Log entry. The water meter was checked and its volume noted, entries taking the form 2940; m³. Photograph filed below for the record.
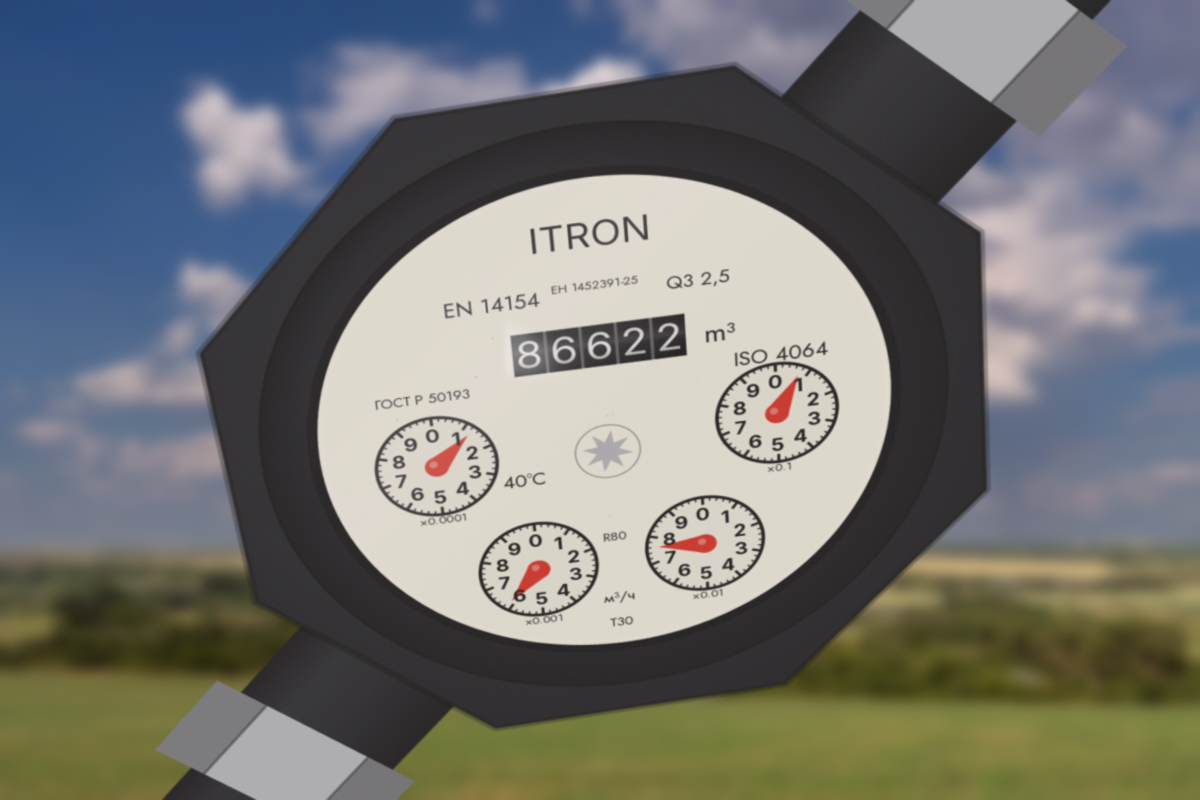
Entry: 86622.0761; m³
